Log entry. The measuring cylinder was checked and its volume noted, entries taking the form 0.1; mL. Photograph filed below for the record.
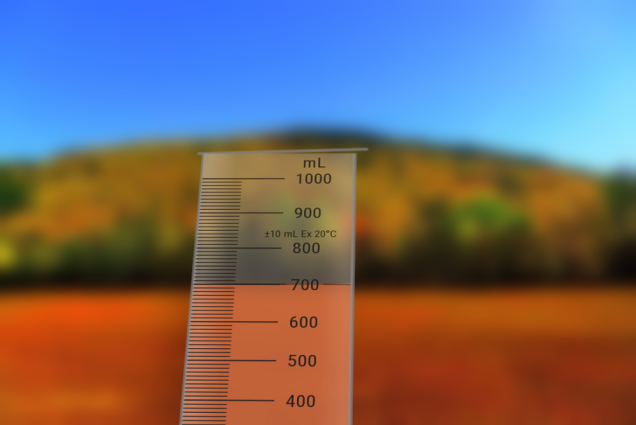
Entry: 700; mL
